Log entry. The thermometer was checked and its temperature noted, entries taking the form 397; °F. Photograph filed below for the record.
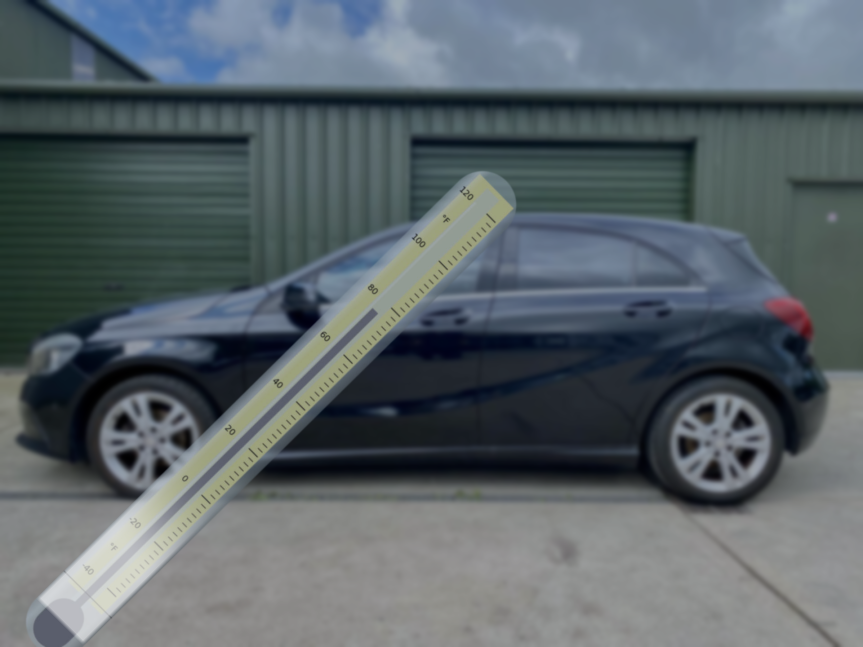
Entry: 76; °F
